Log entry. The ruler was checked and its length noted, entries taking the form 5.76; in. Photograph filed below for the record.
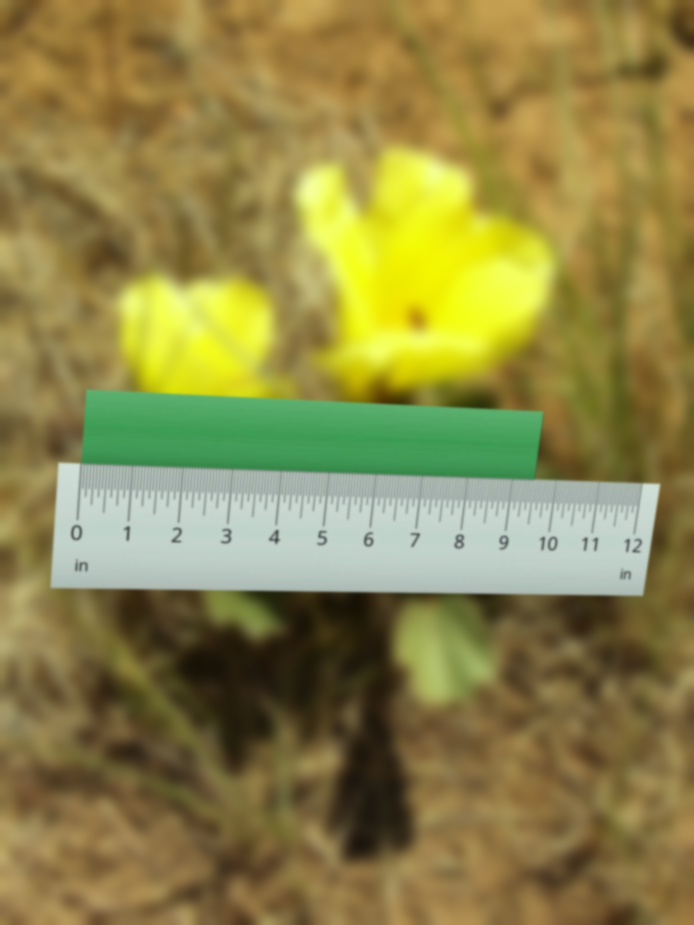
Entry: 9.5; in
